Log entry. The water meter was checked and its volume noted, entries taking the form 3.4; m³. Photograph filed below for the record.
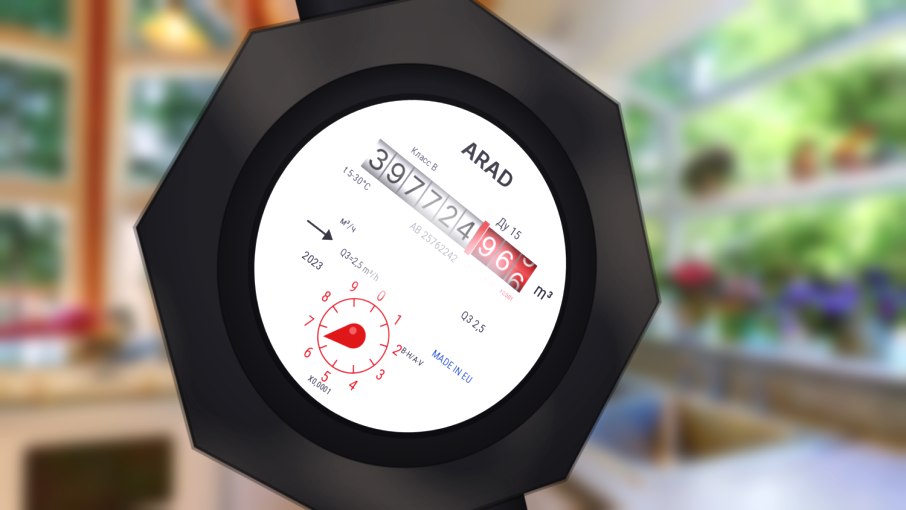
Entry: 397724.9656; m³
